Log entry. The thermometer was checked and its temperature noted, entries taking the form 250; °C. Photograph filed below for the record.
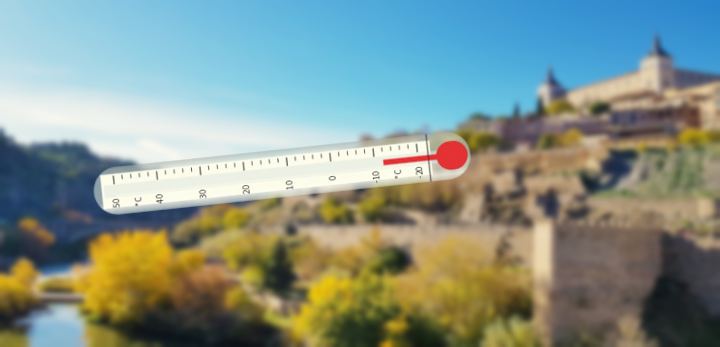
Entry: -12; °C
